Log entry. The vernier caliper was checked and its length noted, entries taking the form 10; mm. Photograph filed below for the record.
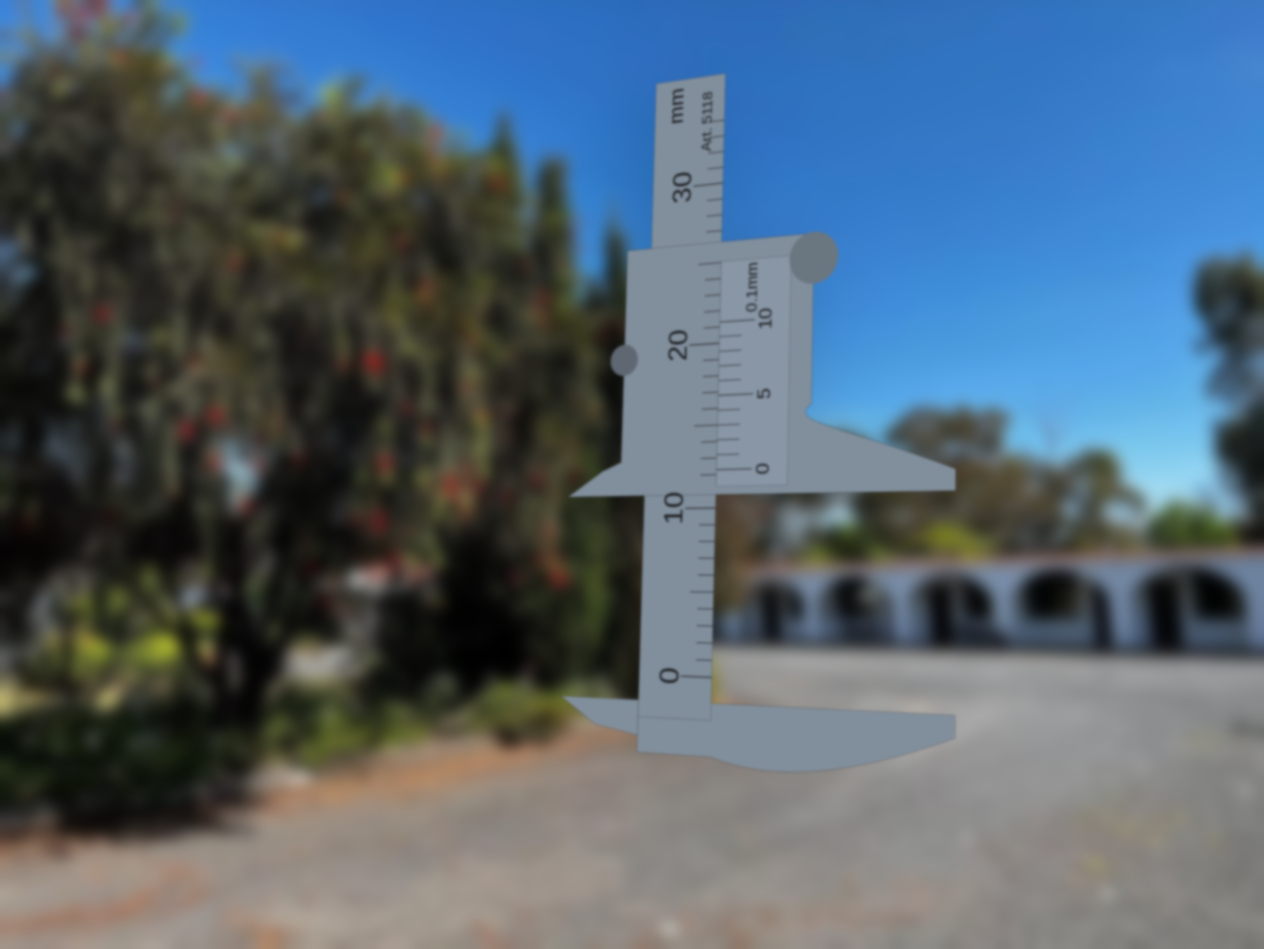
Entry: 12.3; mm
